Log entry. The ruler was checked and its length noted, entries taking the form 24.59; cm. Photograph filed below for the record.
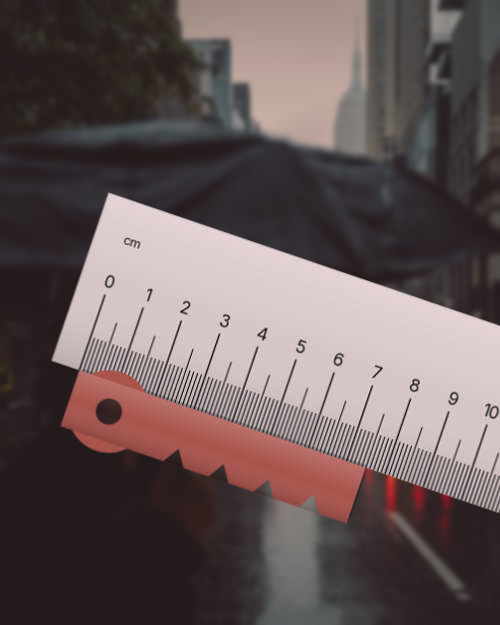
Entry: 7.5; cm
